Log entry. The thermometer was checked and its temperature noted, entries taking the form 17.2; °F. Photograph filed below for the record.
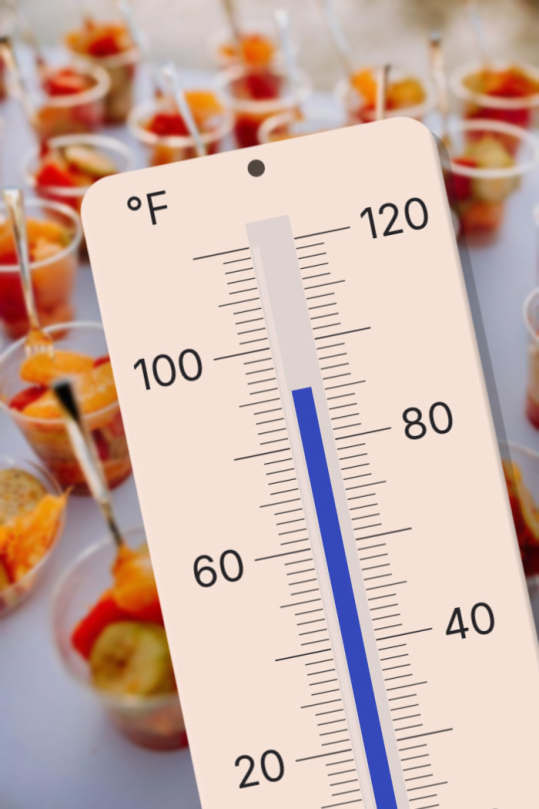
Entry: 91; °F
